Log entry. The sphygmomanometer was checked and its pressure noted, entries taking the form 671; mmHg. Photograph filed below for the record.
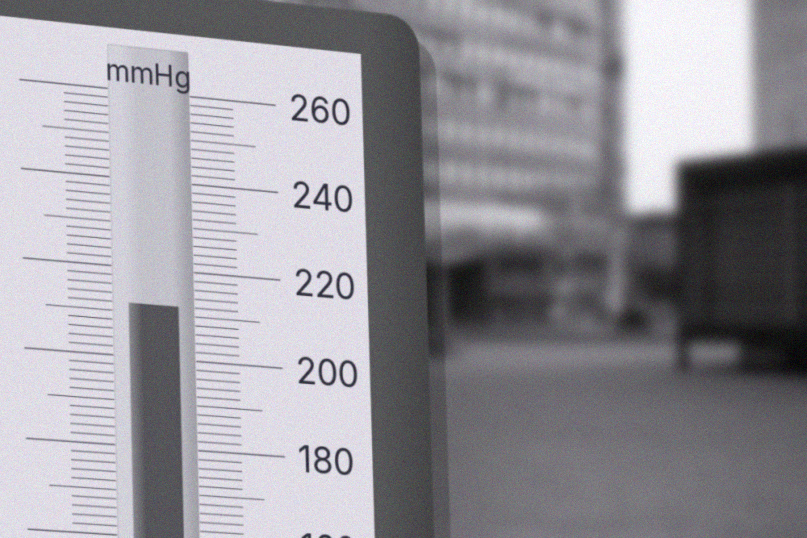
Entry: 212; mmHg
